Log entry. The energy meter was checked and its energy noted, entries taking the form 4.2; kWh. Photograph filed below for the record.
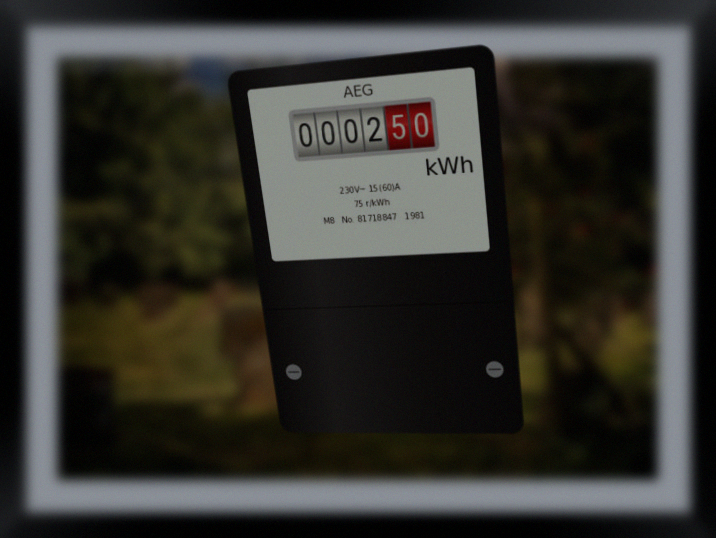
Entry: 2.50; kWh
